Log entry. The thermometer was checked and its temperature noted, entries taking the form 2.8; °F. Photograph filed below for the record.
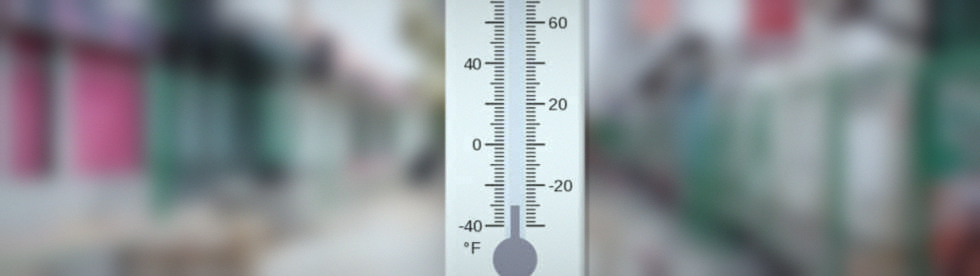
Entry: -30; °F
